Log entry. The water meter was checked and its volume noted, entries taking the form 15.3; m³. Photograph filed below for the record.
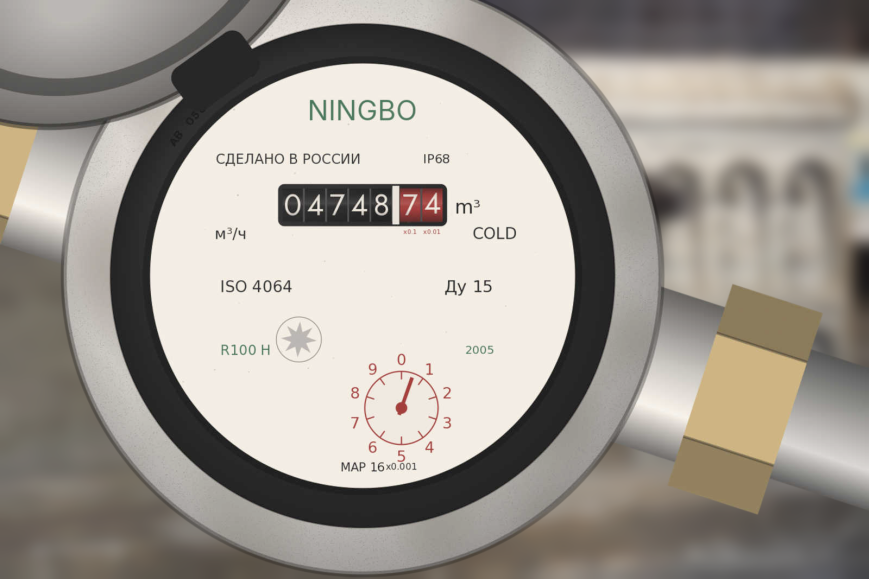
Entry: 4748.740; m³
